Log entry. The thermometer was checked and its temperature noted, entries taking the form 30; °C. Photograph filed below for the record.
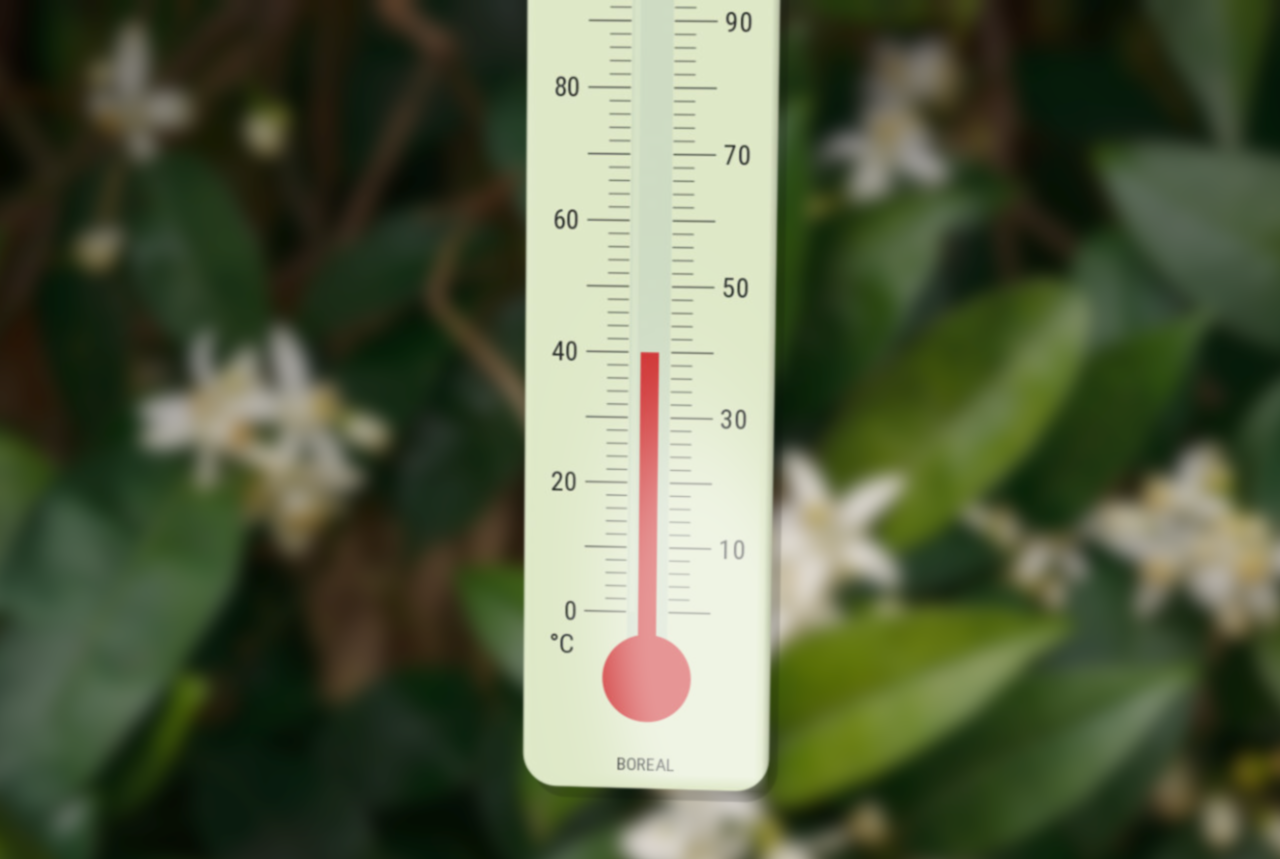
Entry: 40; °C
